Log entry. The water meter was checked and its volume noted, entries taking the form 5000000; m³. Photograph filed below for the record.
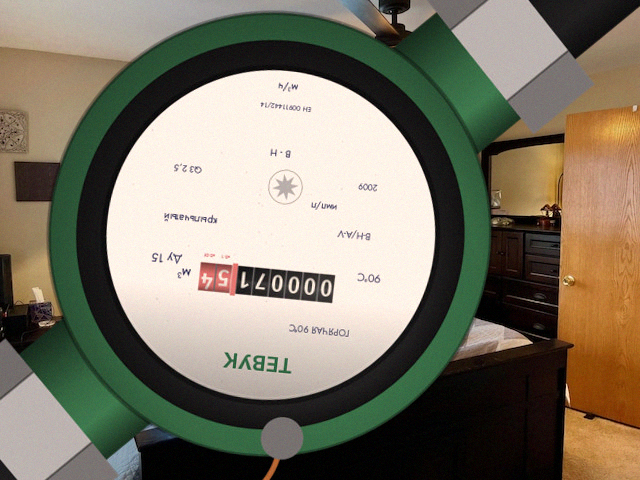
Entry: 71.54; m³
